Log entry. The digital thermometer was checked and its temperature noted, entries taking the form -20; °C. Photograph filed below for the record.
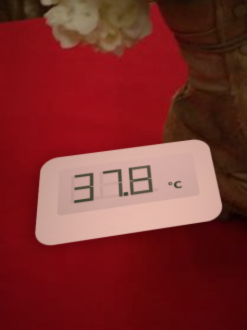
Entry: 37.8; °C
